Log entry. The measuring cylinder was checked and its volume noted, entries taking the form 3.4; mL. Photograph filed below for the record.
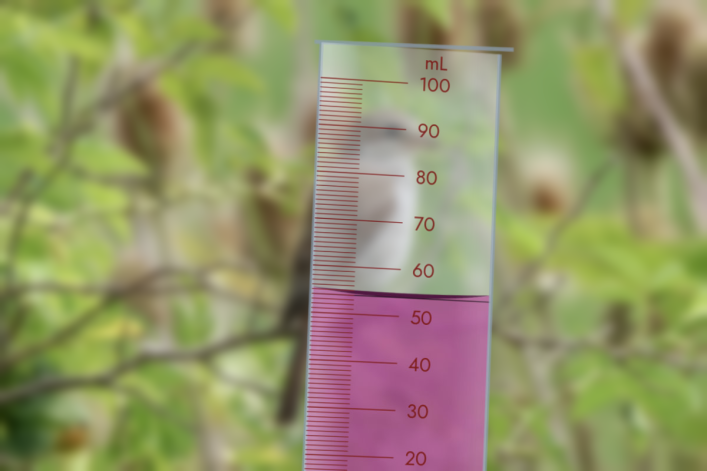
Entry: 54; mL
